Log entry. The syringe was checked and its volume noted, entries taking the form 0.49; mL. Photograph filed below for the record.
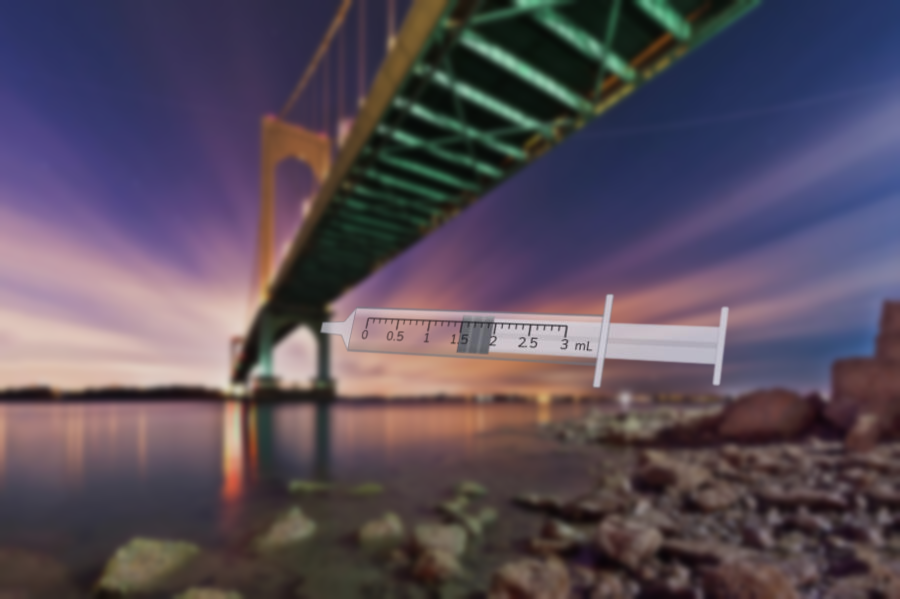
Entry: 1.5; mL
